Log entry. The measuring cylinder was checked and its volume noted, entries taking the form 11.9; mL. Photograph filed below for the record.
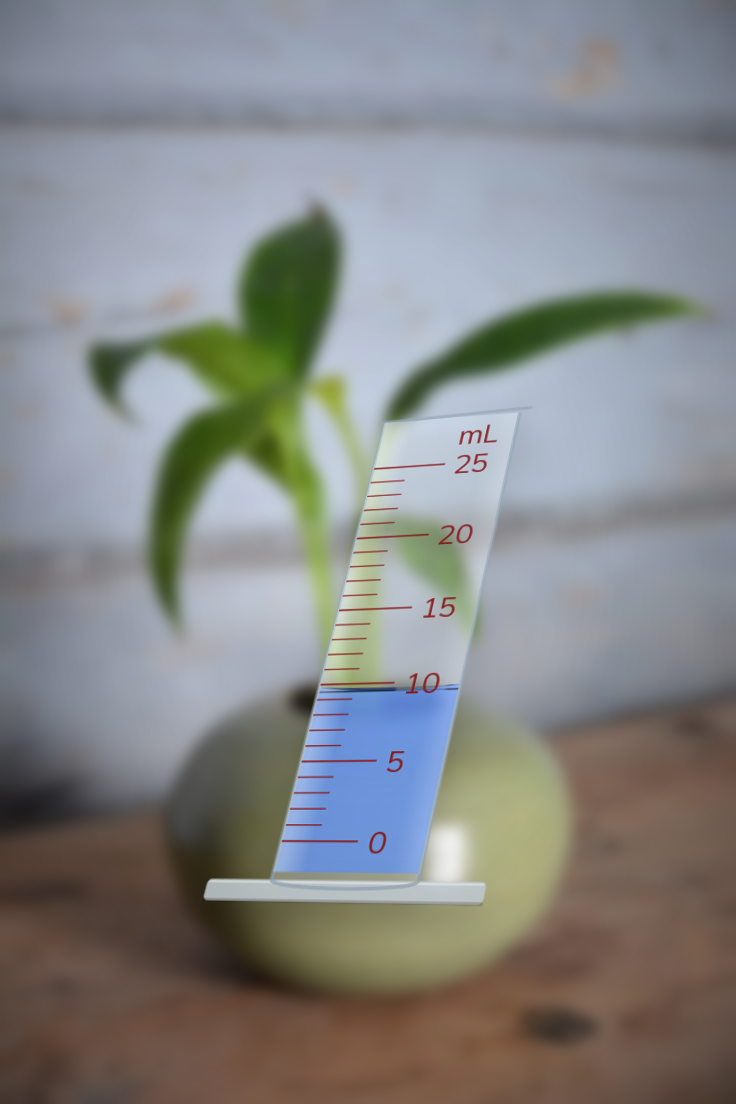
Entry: 9.5; mL
